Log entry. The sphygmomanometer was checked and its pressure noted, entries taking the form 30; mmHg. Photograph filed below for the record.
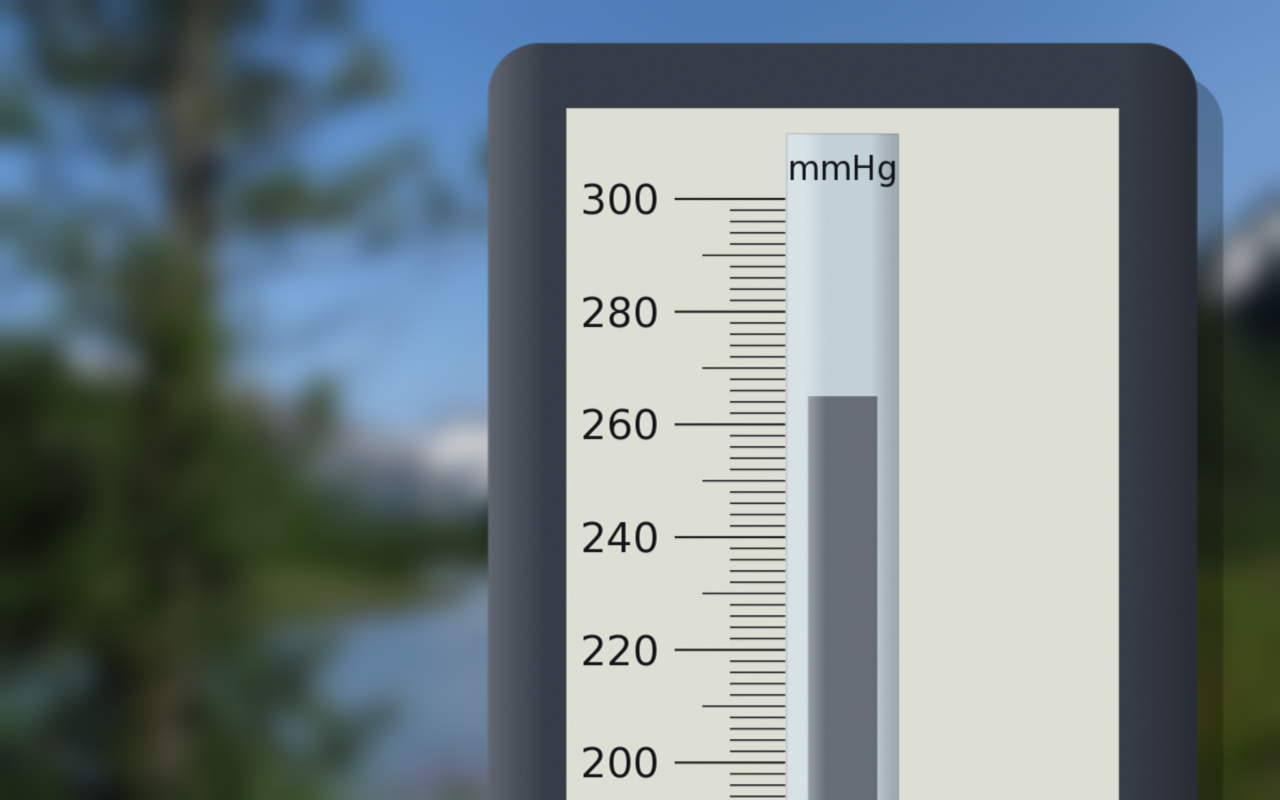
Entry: 265; mmHg
